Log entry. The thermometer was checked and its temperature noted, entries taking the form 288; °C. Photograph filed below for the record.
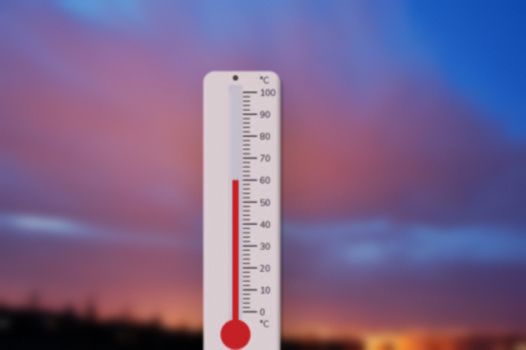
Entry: 60; °C
